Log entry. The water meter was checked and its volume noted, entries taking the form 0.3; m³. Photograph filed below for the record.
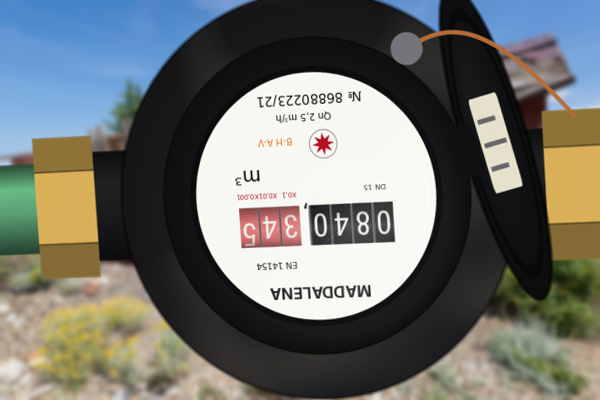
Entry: 840.345; m³
